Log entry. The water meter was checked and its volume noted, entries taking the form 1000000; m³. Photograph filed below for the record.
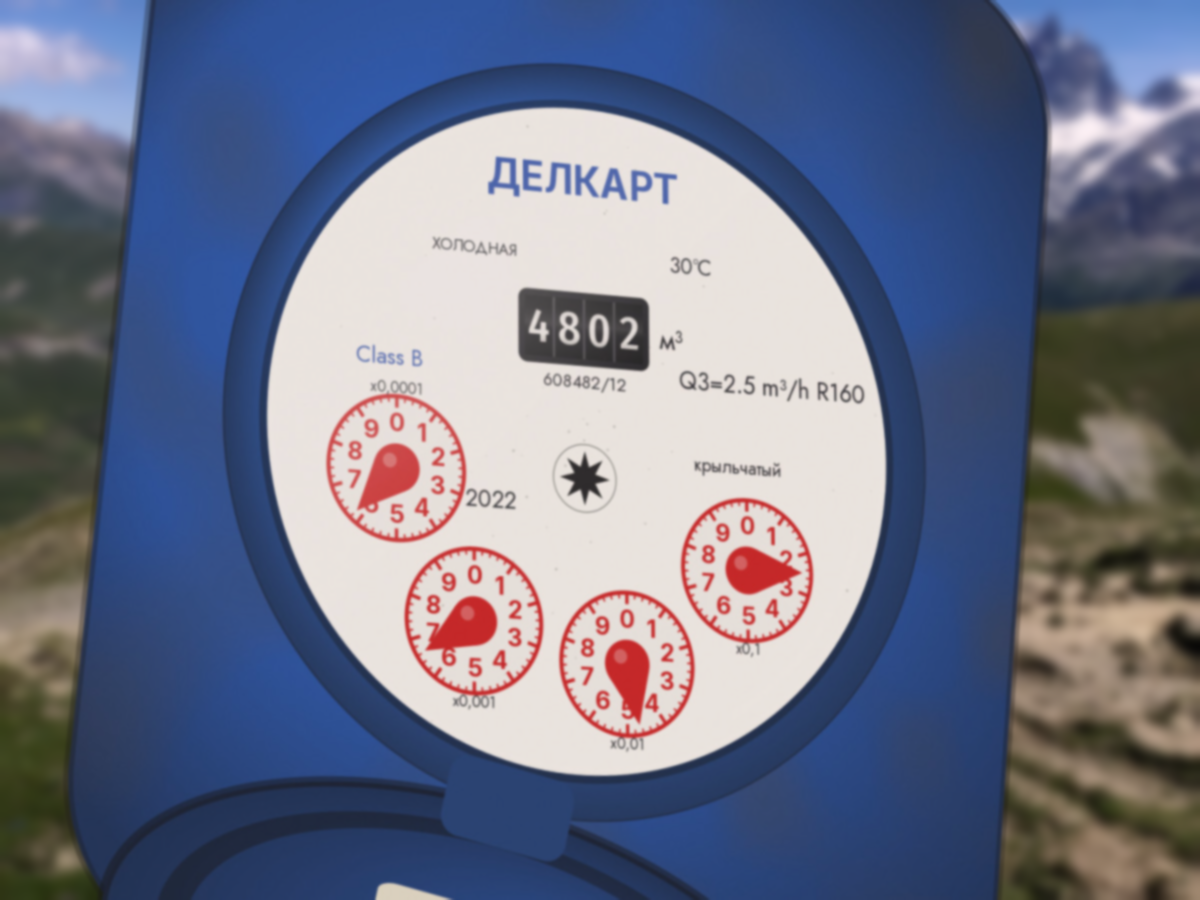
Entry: 4802.2466; m³
